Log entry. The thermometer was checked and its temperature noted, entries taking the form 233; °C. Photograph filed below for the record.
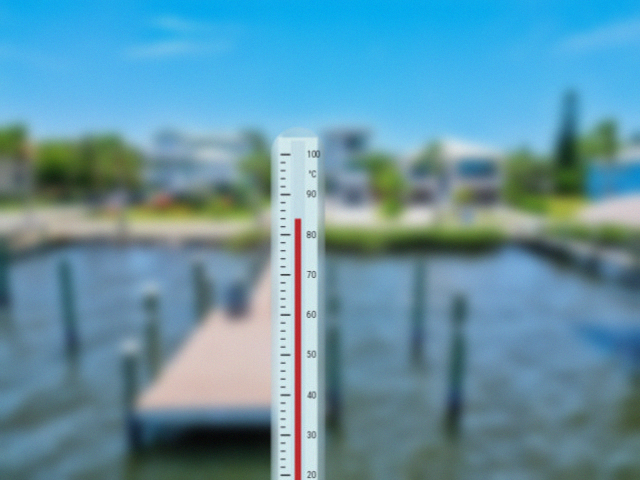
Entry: 84; °C
